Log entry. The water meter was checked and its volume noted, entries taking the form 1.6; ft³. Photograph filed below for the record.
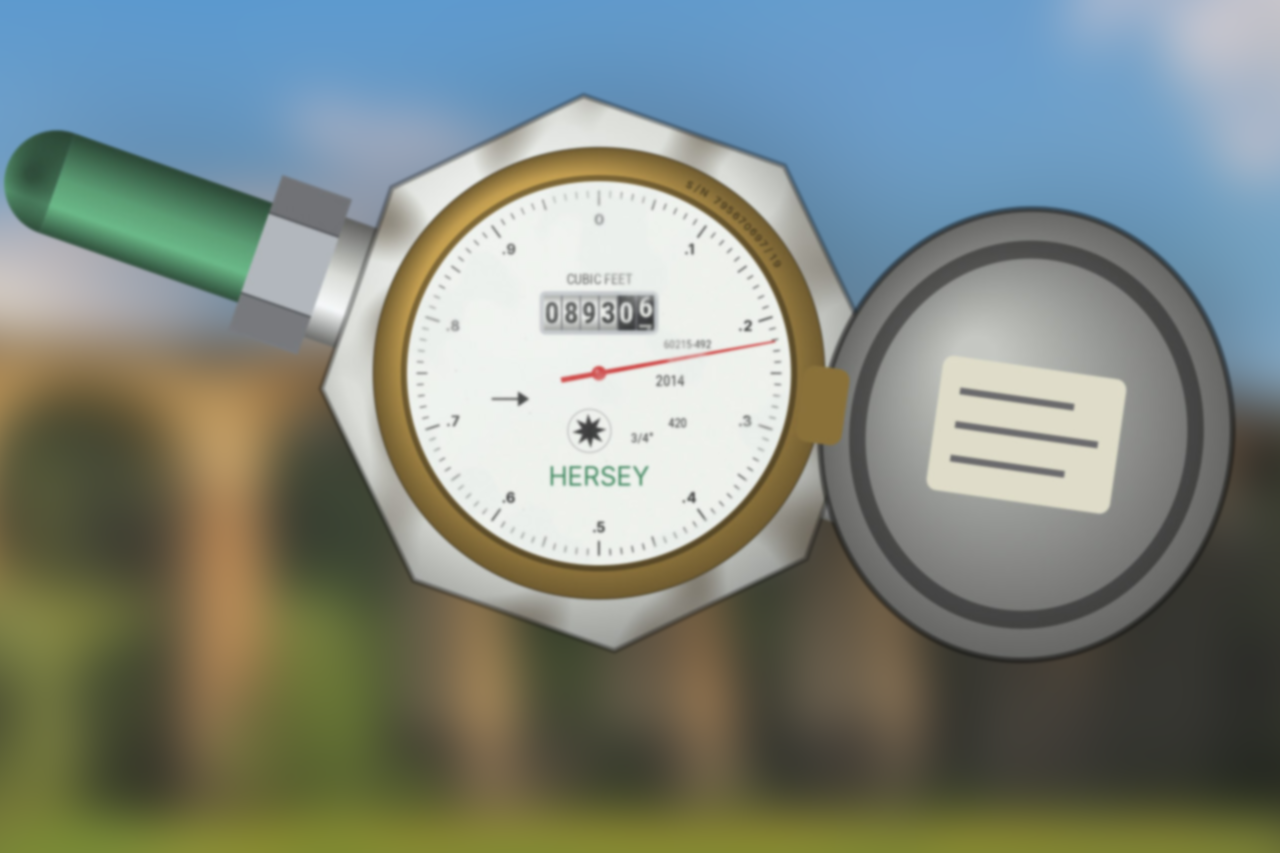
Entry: 89306.22; ft³
